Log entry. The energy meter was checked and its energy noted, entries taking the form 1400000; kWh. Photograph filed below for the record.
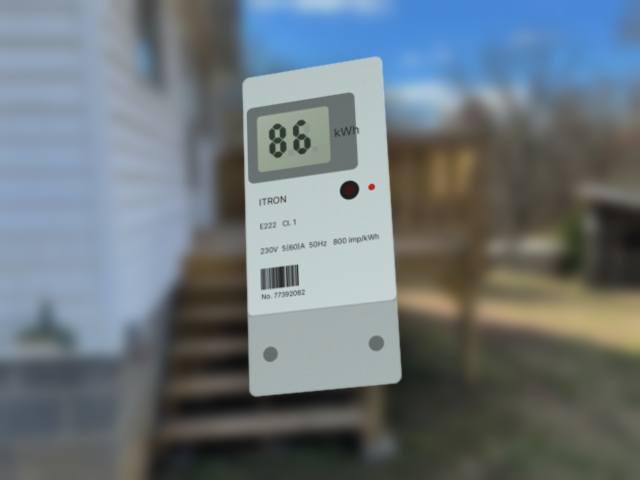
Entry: 86; kWh
